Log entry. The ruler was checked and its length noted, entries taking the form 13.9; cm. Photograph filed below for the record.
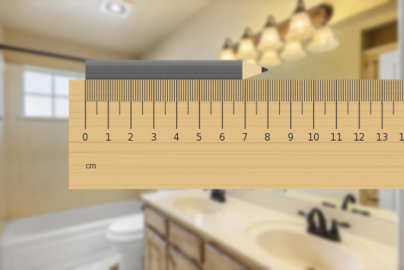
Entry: 8; cm
